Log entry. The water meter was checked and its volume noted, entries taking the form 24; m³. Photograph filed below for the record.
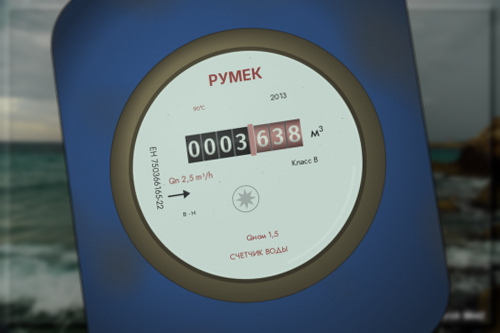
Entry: 3.638; m³
